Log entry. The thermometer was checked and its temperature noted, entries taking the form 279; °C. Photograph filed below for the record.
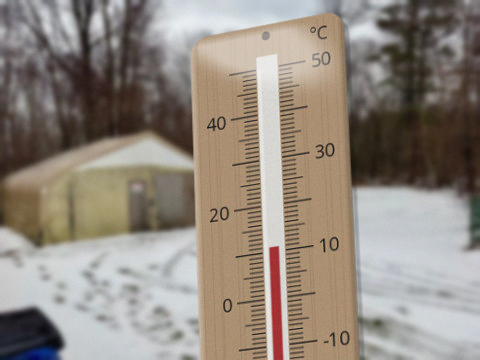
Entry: 11; °C
